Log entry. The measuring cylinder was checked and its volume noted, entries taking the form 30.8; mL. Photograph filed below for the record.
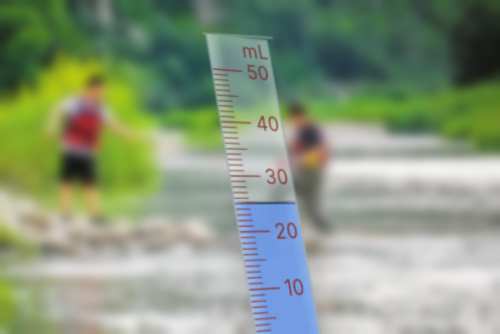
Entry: 25; mL
